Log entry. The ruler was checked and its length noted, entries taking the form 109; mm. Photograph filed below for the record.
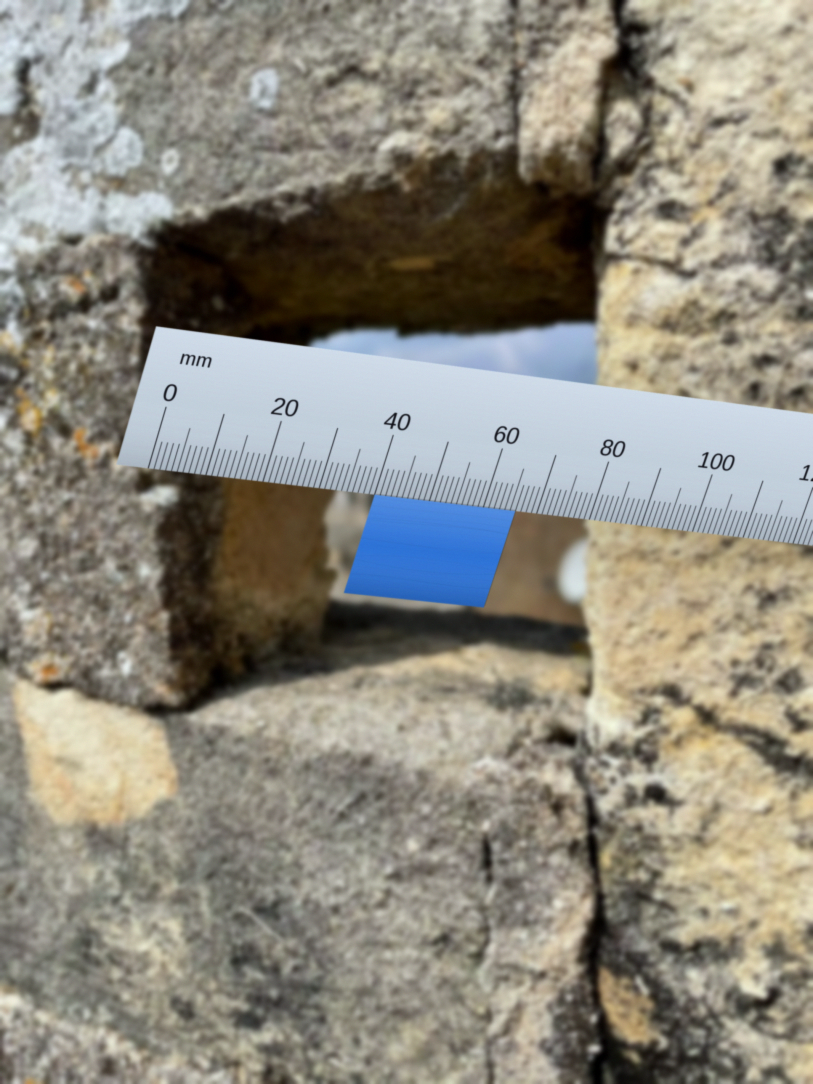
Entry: 26; mm
